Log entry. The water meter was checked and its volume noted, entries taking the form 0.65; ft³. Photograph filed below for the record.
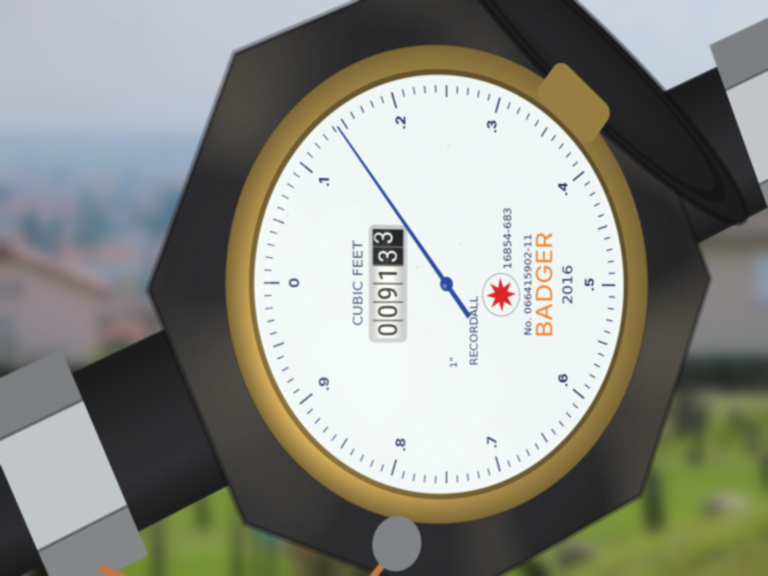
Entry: 9133.14; ft³
